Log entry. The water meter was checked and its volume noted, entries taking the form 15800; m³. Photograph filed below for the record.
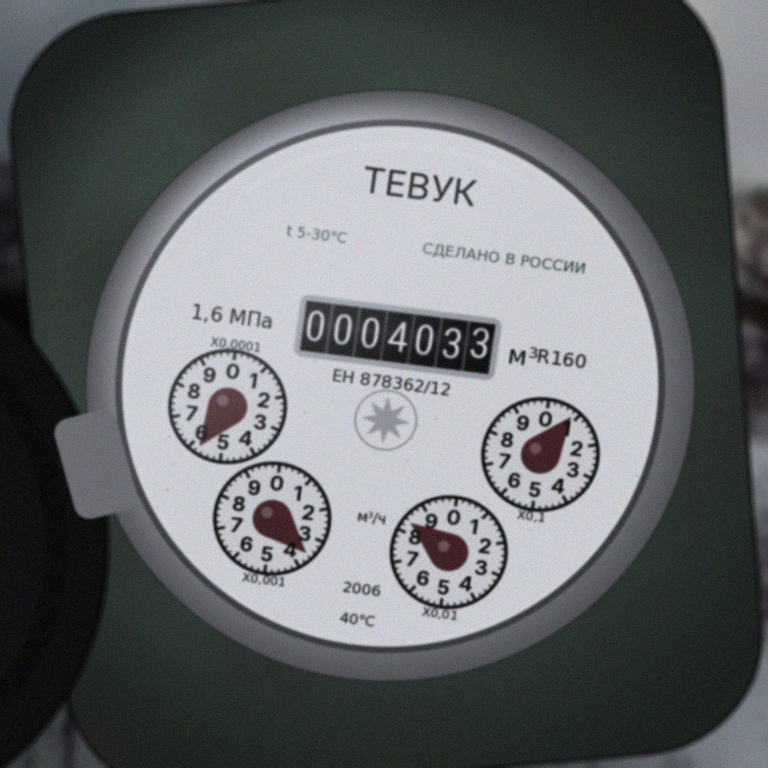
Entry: 4033.0835; m³
